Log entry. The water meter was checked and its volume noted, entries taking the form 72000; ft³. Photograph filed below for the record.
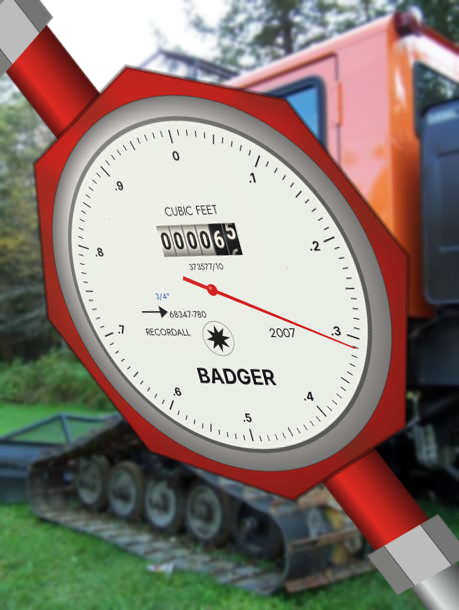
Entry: 65.31; ft³
